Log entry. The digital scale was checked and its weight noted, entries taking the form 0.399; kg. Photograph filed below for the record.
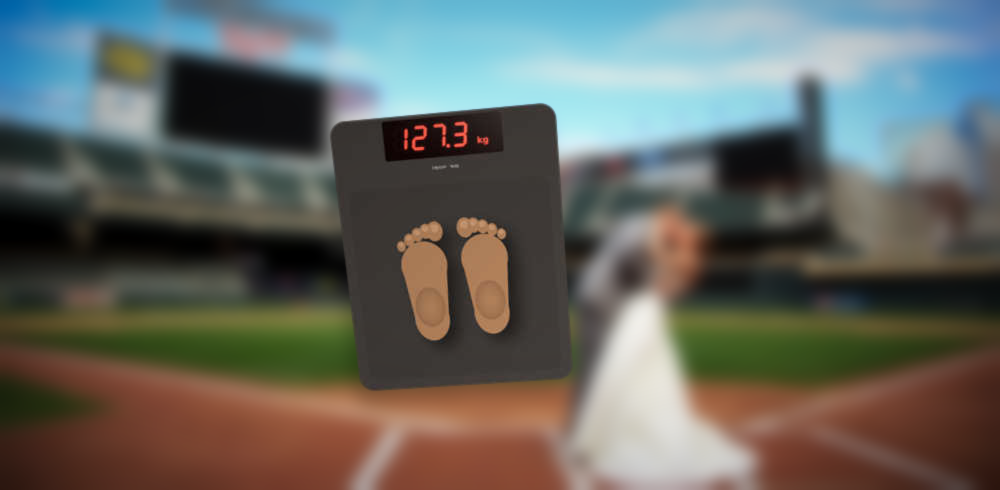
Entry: 127.3; kg
